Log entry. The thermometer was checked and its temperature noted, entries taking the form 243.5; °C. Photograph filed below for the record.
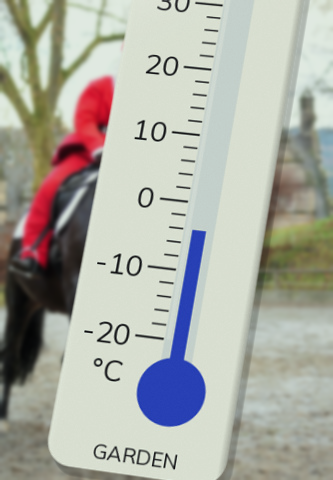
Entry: -4; °C
